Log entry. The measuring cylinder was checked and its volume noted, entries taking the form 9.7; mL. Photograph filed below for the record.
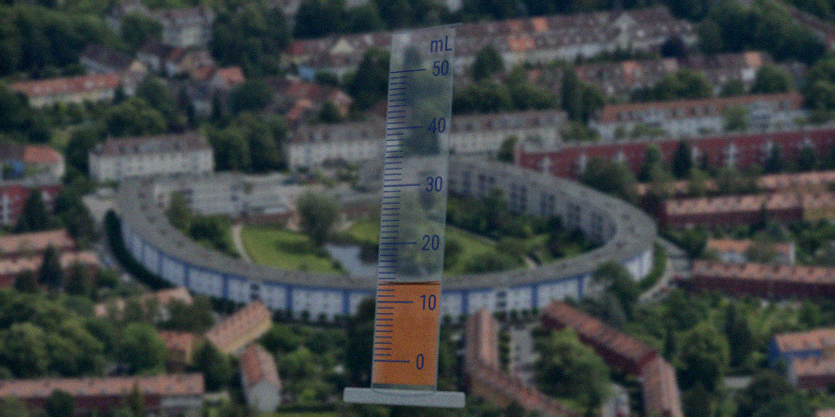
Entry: 13; mL
